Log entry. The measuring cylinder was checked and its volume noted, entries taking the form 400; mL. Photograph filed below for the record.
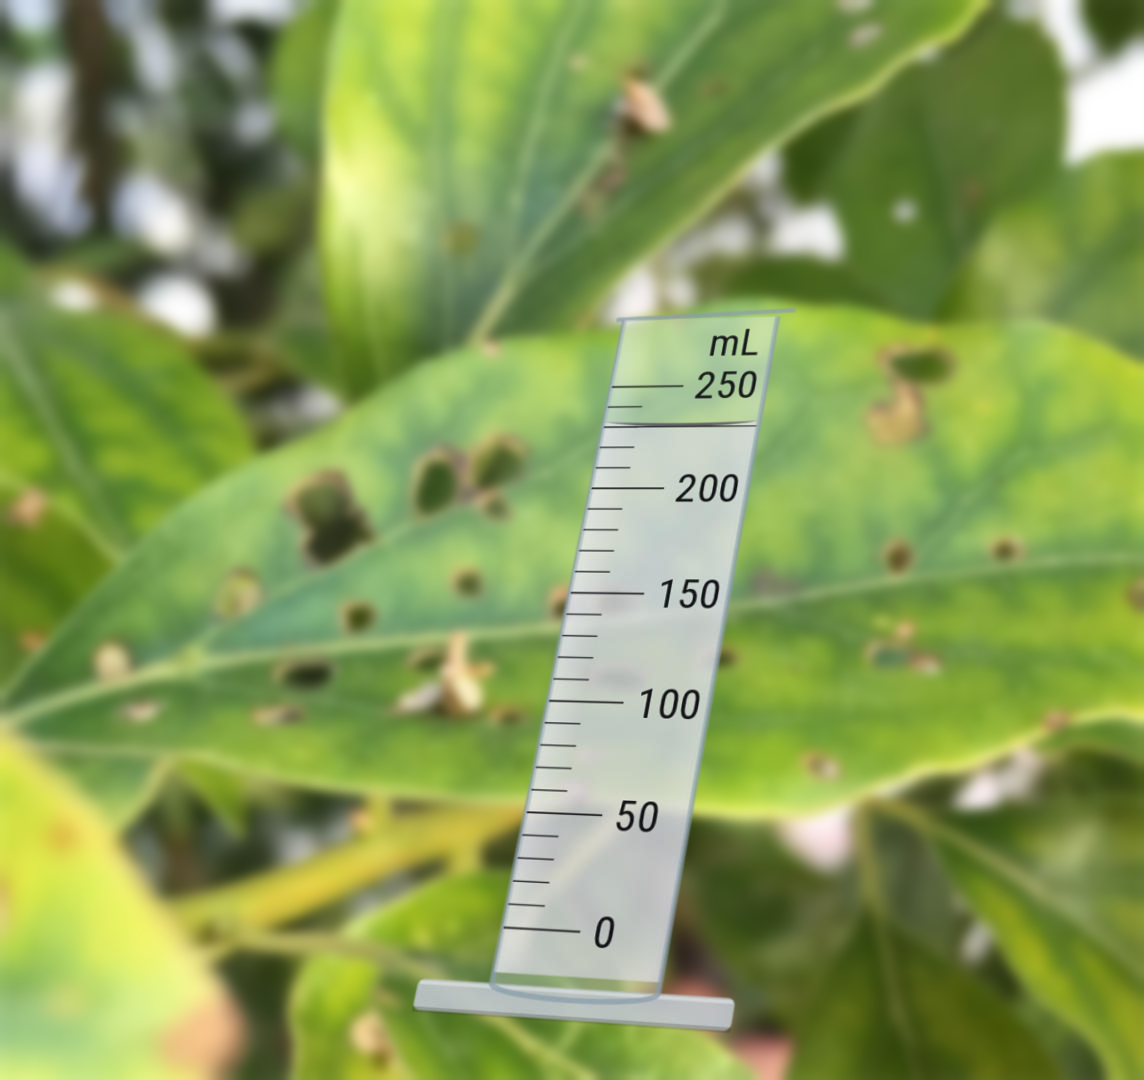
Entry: 230; mL
